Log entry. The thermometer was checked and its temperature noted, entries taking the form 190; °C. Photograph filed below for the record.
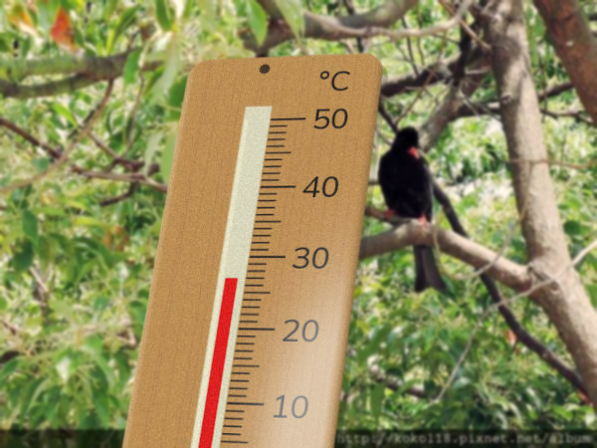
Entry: 27; °C
